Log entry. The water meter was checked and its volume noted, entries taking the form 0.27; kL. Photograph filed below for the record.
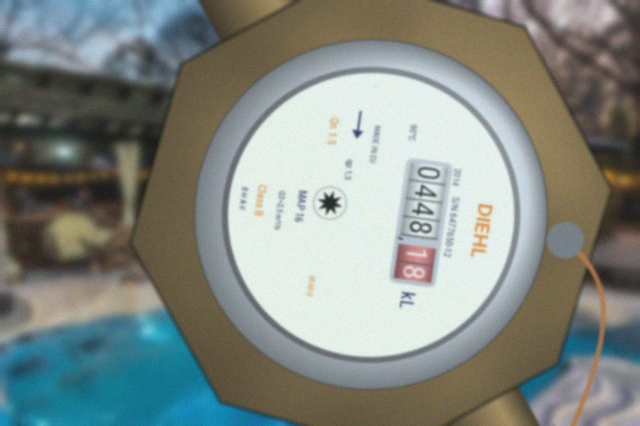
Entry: 448.18; kL
